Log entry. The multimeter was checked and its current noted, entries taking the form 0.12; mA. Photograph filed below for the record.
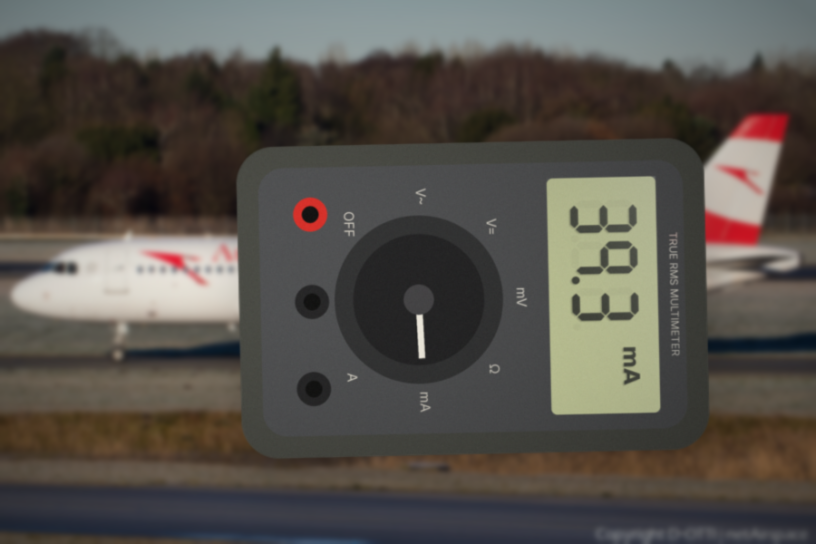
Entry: 39.3; mA
